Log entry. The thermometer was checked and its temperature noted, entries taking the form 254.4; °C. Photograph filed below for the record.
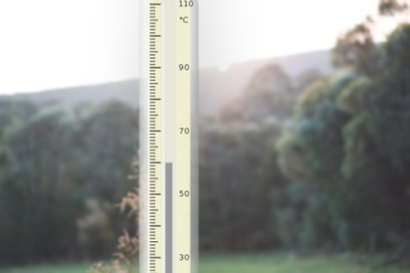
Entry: 60; °C
